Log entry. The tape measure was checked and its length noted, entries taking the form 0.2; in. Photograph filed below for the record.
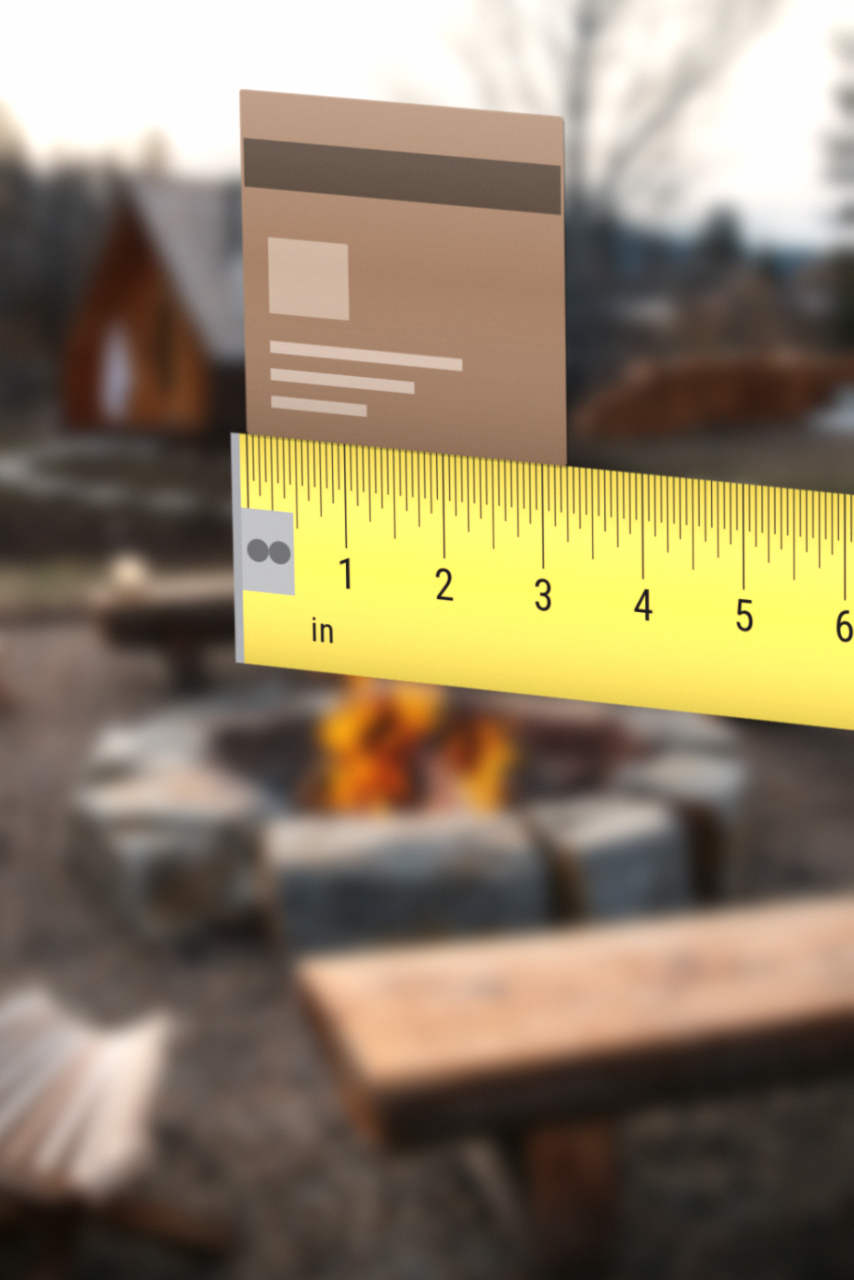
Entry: 3.25; in
